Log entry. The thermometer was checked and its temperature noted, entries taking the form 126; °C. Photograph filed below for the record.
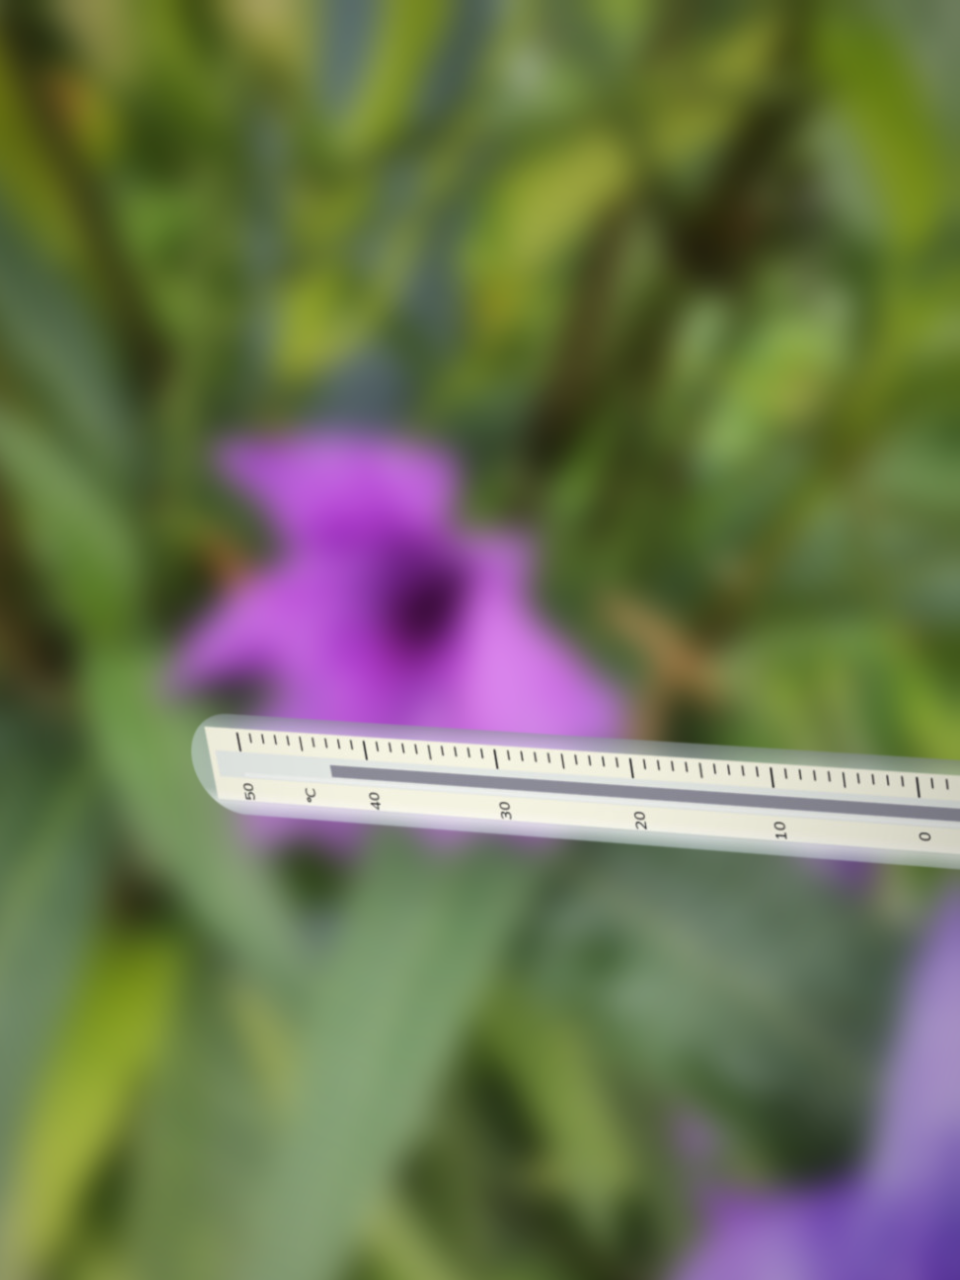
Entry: 43; °C
